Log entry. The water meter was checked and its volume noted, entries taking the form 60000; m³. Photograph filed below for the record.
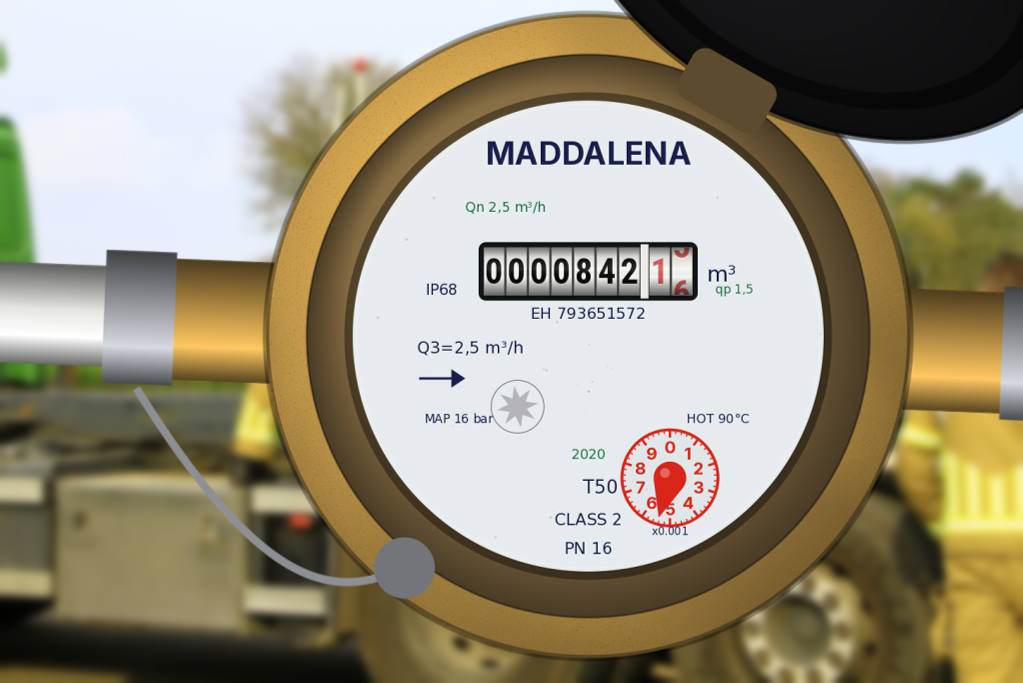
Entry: 842.155; m³
